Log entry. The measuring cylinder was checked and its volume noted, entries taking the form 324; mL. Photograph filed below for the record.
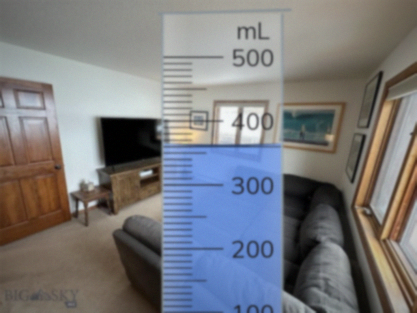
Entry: 360; mL
